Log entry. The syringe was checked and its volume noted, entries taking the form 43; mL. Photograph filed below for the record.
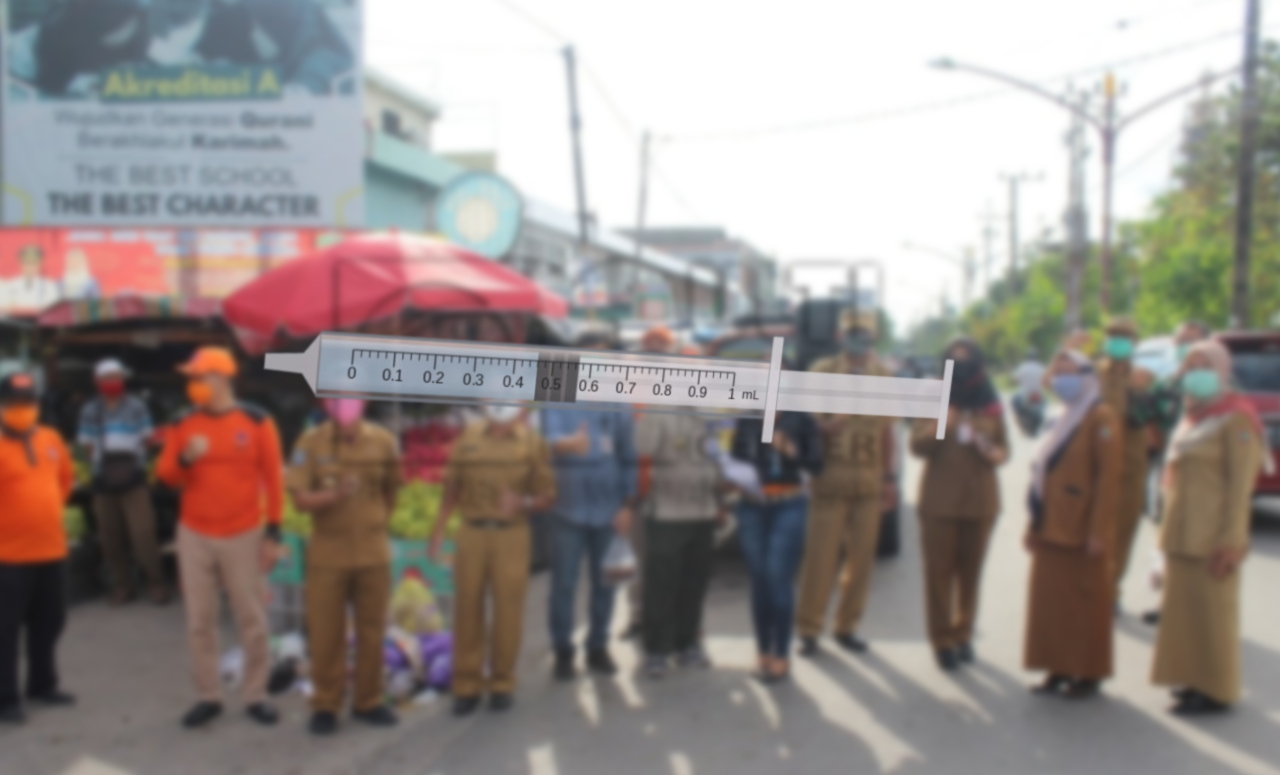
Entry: 0.46; mL
